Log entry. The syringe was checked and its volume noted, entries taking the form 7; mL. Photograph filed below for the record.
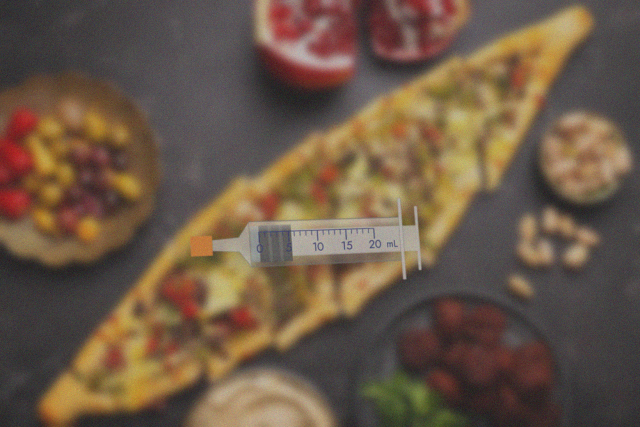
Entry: 0; mL
